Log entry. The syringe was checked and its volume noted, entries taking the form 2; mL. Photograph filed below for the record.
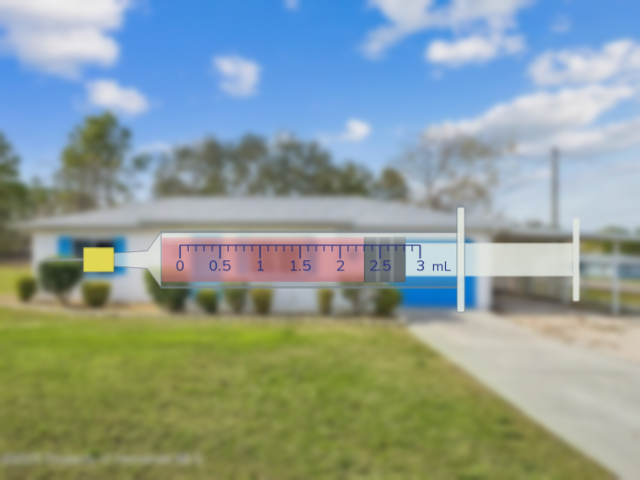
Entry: 2.3; mL
